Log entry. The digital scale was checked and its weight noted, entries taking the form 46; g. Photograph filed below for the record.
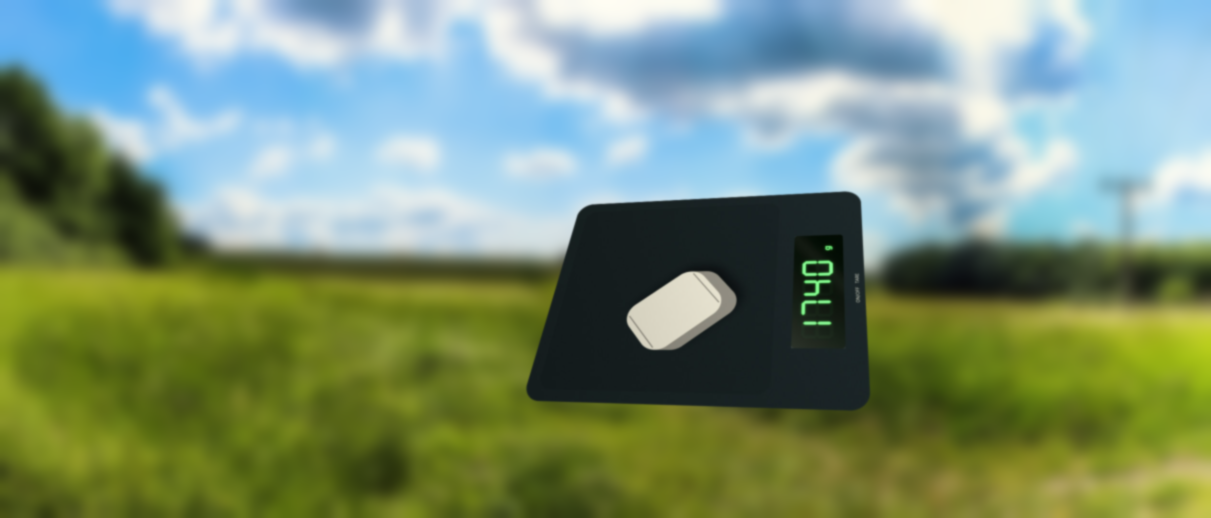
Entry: 1740; g
